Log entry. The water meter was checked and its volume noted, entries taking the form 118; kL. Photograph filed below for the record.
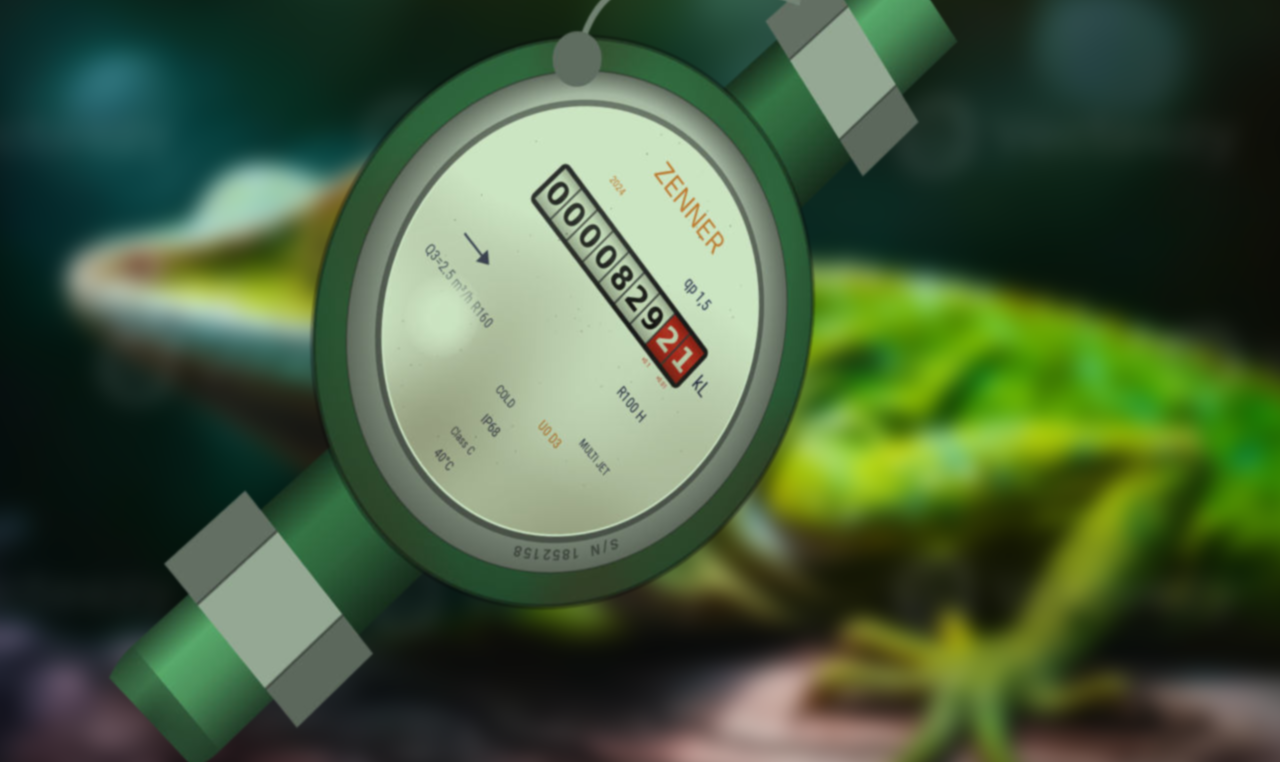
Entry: 829.21; kL
